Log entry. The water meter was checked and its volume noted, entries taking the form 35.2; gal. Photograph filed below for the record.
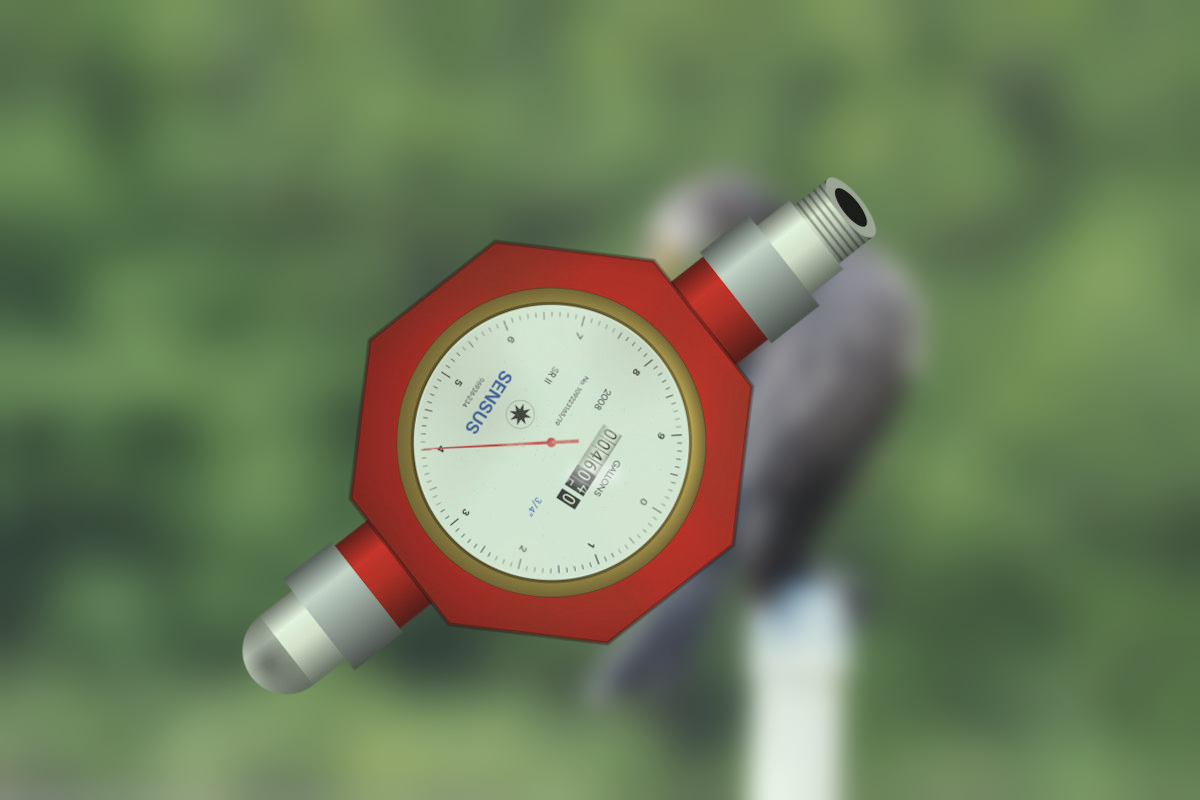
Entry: 46044.0; gal
